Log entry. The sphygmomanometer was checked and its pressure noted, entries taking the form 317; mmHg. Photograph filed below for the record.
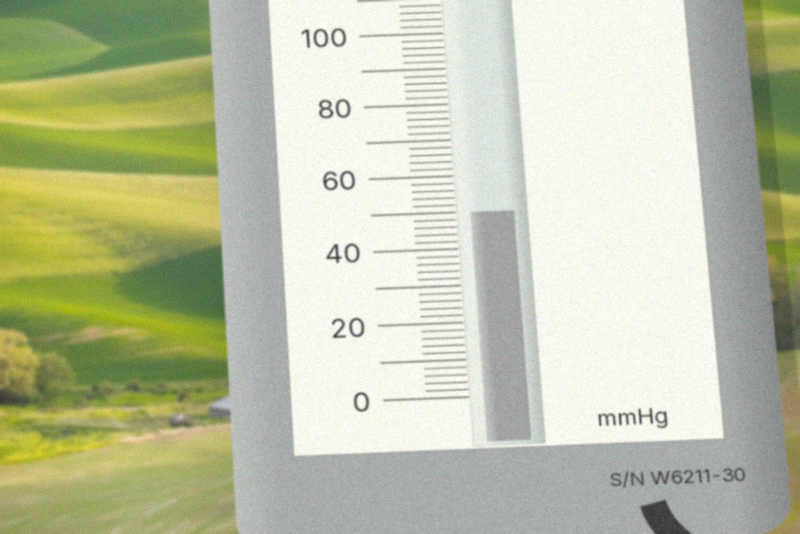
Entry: 50; mmHg
